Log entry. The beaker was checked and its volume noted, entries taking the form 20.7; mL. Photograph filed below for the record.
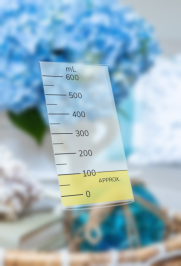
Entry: 100; mL
